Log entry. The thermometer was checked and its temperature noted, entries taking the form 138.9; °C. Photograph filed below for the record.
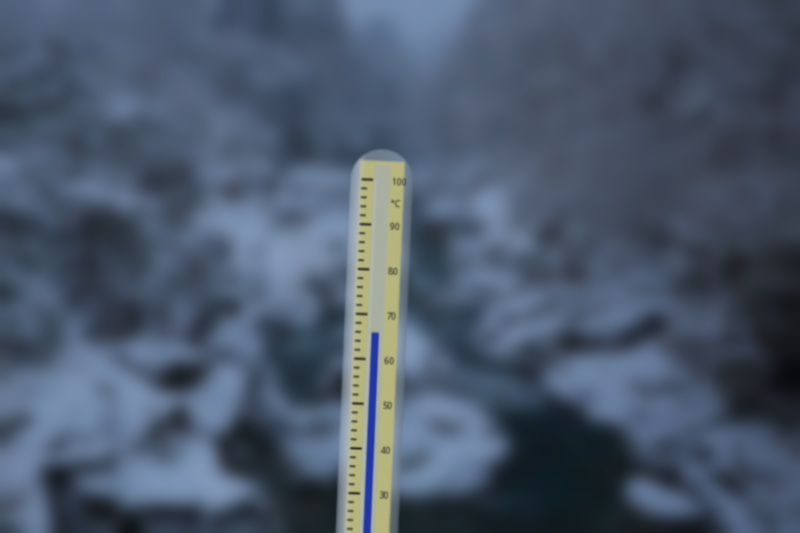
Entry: 66; °C
